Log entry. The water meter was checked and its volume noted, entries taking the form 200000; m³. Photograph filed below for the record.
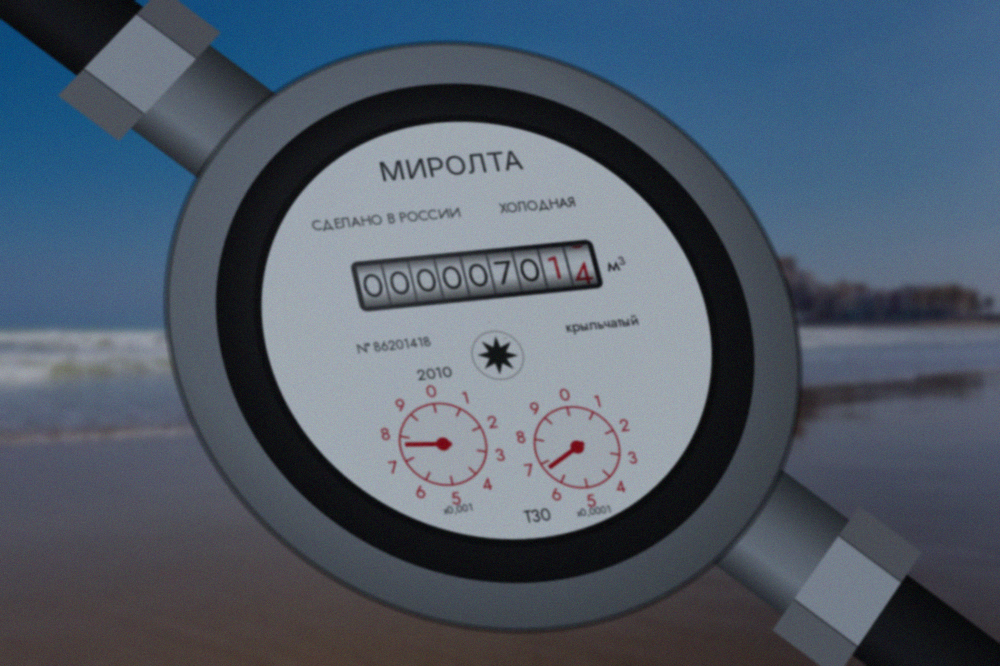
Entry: 70.1376; m³
